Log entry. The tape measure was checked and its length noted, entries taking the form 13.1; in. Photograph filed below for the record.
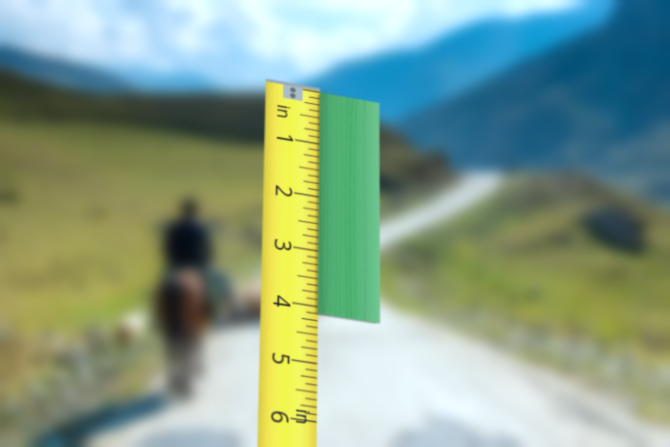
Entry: 4.125; in
